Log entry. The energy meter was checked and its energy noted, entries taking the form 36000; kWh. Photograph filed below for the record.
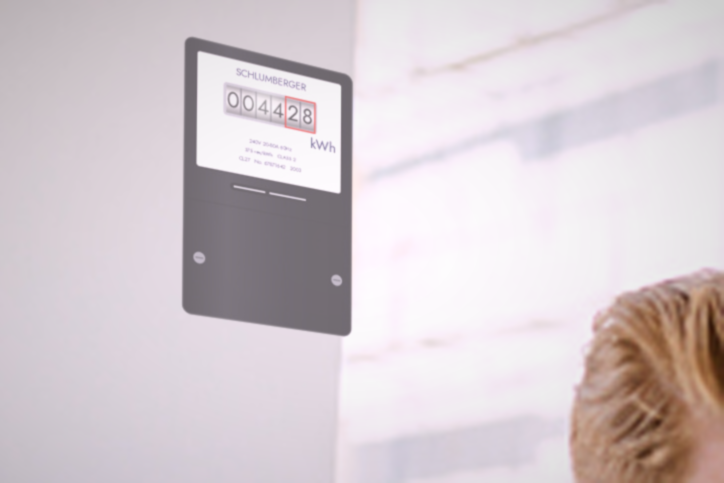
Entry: 44.28; kWh
